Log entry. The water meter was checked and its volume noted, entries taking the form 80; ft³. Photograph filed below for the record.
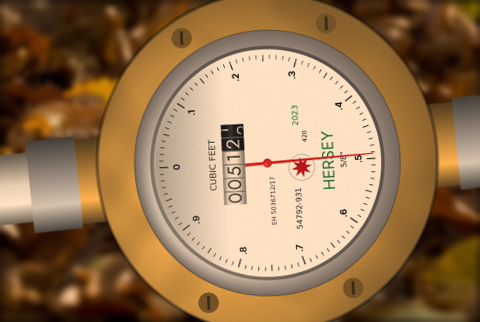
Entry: 5121.49; ft³
